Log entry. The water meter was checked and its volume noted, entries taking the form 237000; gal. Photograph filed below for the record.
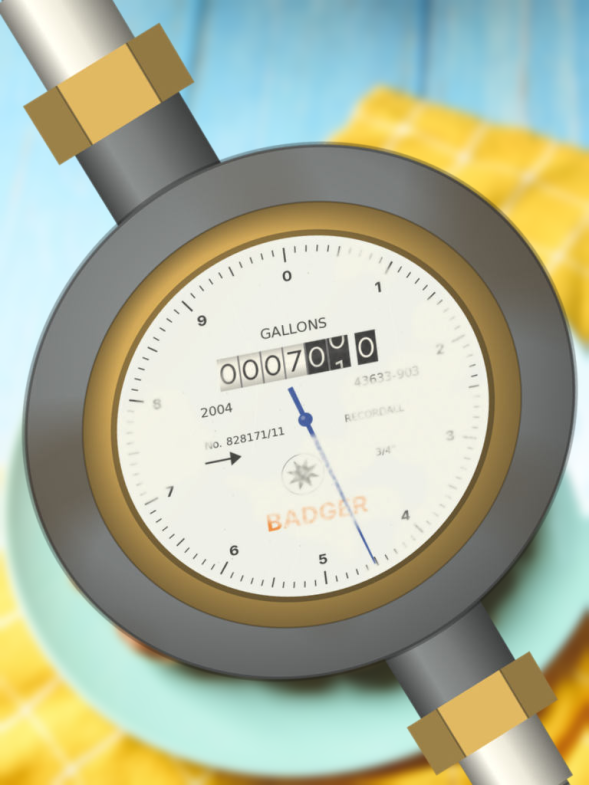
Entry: 7004.5; gal
